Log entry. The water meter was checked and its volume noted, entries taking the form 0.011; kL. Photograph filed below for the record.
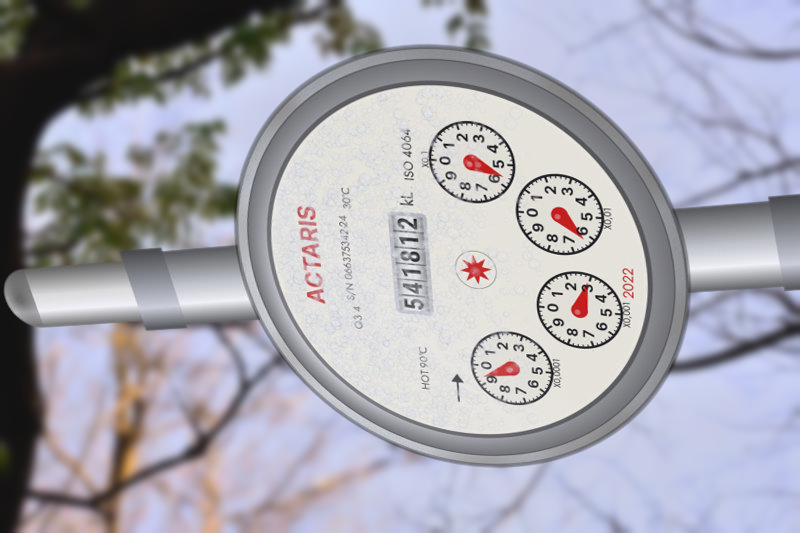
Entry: 541812.5629; kL
